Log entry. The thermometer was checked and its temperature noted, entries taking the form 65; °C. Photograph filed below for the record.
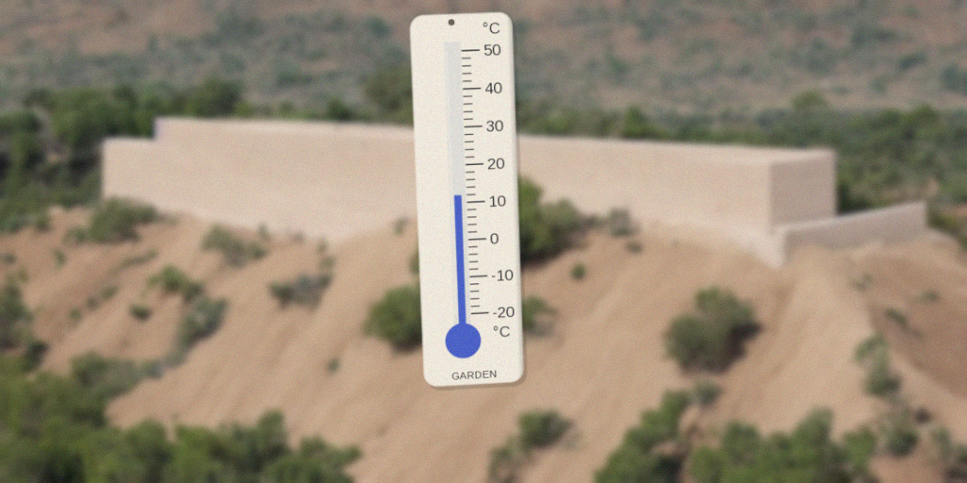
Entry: 12; °C
